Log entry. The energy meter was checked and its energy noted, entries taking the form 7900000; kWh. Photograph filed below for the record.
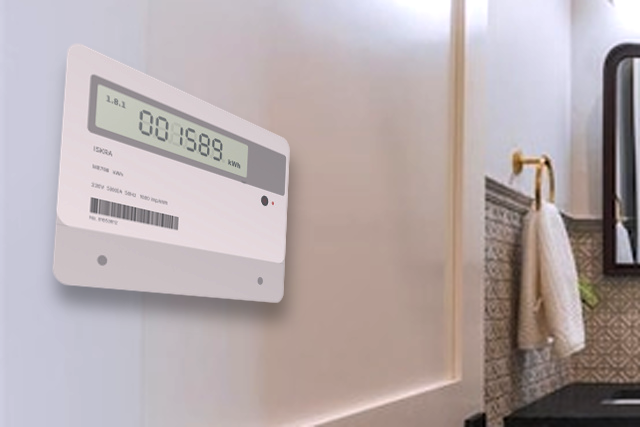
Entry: 1589; kWh
